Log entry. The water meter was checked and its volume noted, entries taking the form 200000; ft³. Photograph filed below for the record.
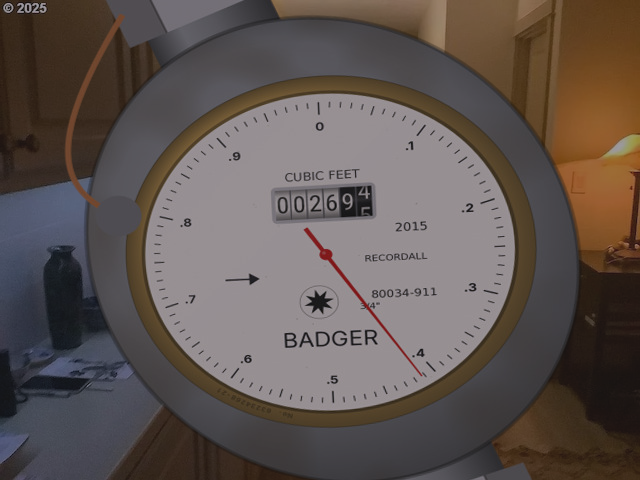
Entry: 2694.41; ft³
